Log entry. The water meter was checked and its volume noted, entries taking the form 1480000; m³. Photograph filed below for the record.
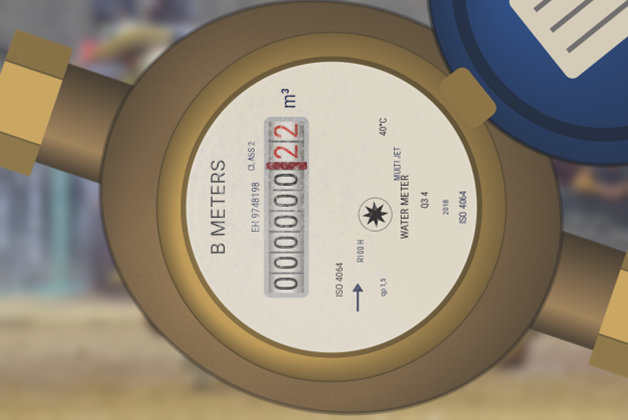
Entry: 0.22; m³
